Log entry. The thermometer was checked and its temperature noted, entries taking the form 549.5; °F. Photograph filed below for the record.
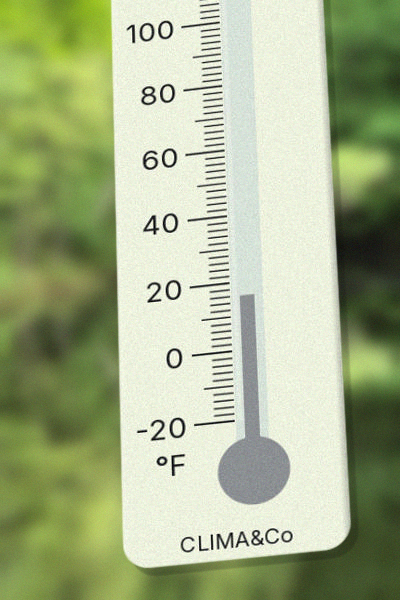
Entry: 16; °F
